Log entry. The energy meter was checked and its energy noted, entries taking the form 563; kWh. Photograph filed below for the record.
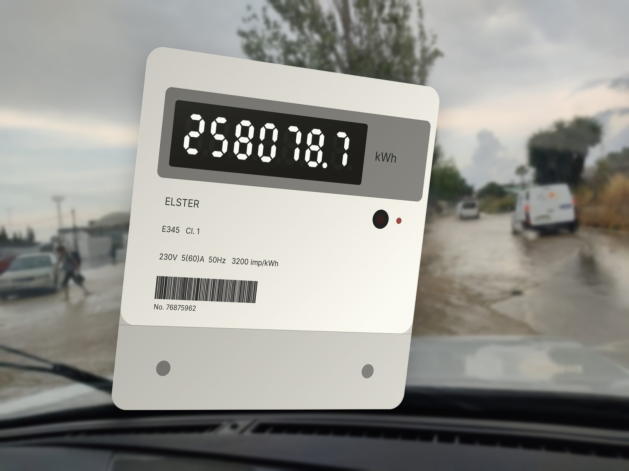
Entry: 258078.7; kWh
